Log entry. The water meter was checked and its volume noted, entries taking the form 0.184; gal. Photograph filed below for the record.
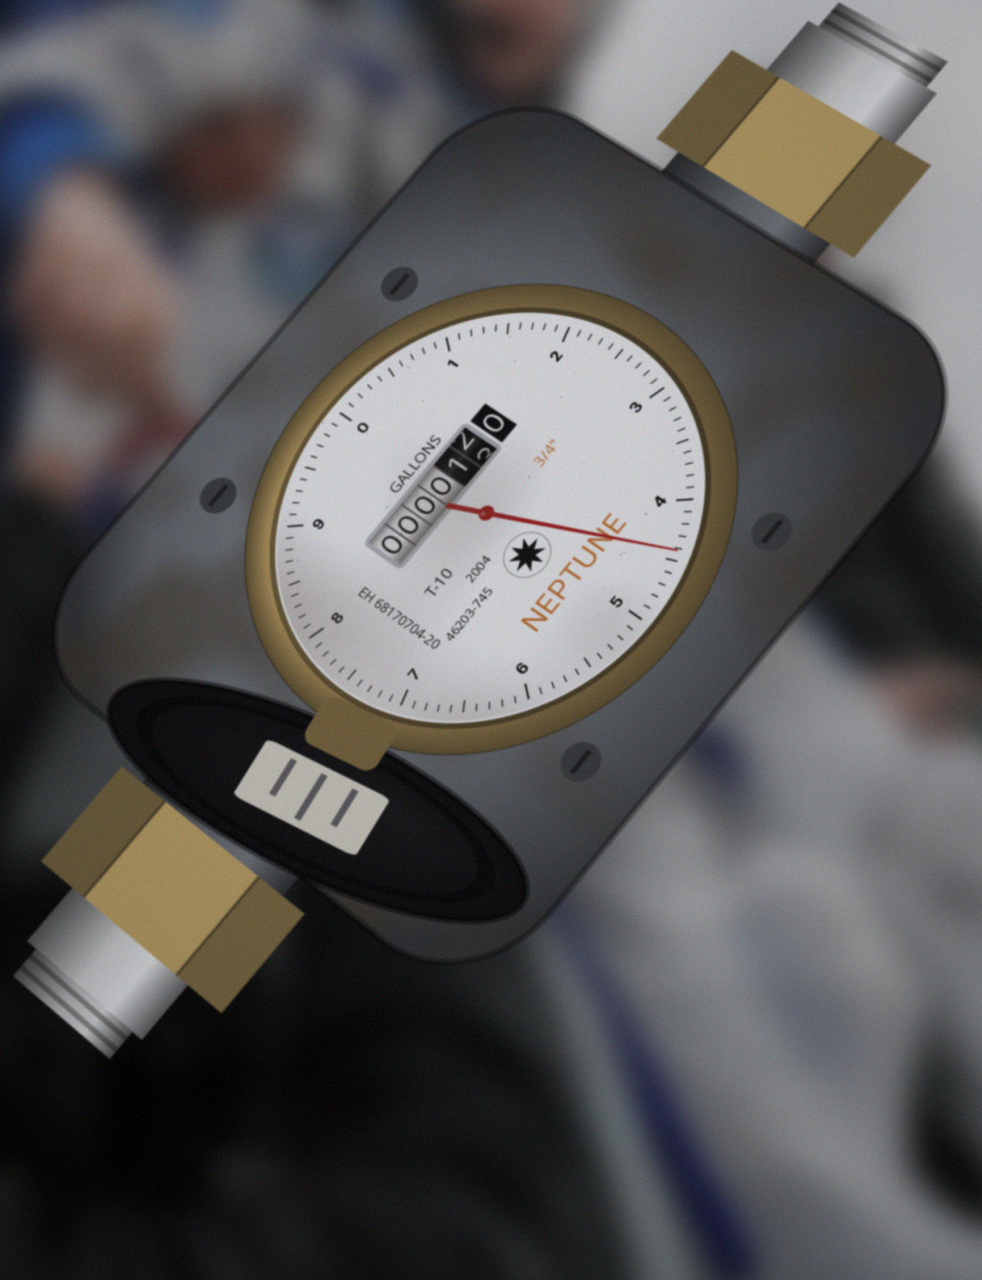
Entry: 124.4; gal
